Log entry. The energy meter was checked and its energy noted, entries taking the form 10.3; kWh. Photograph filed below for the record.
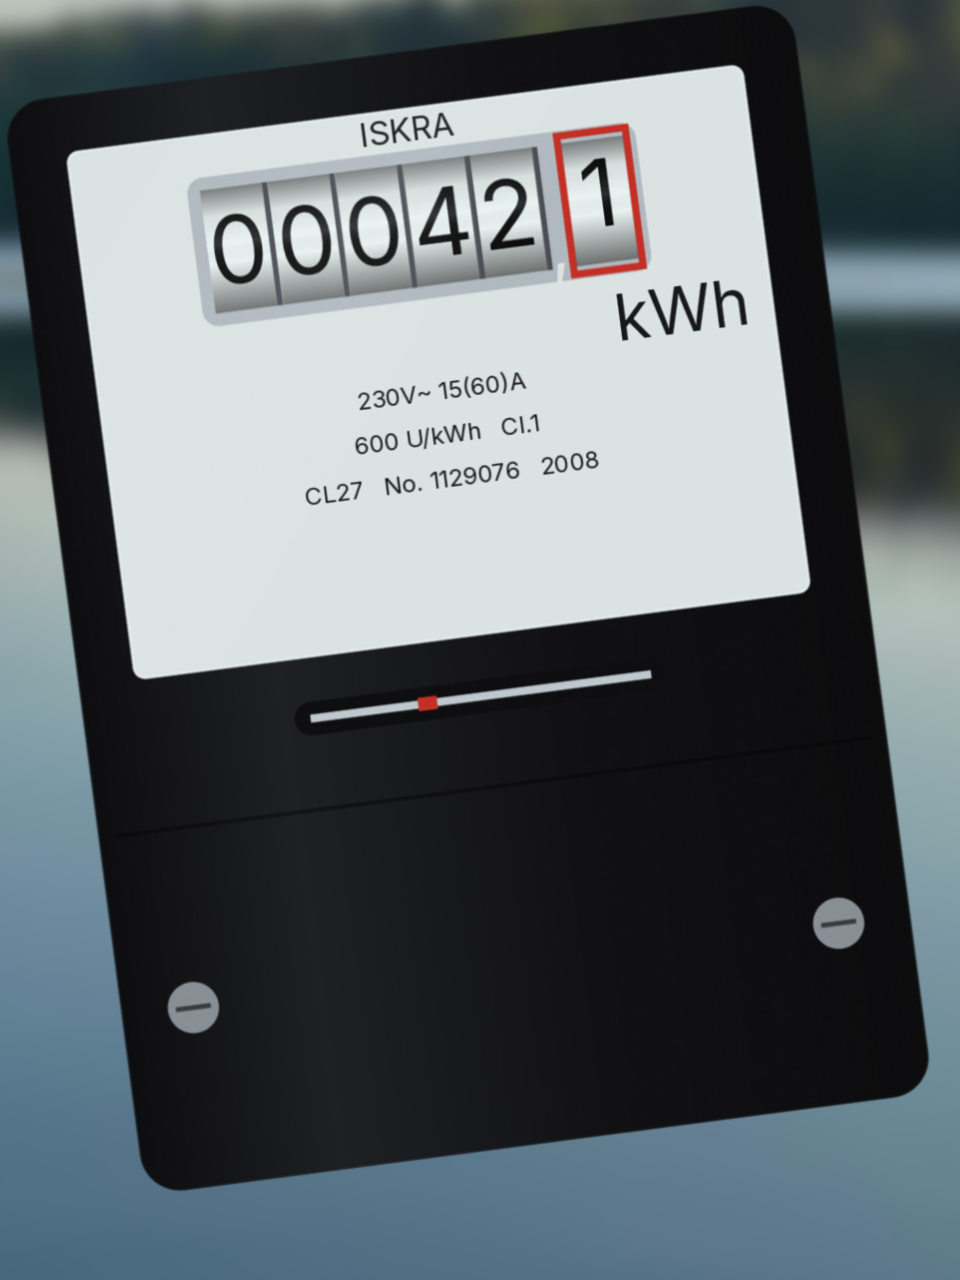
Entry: 42.1; kWh
